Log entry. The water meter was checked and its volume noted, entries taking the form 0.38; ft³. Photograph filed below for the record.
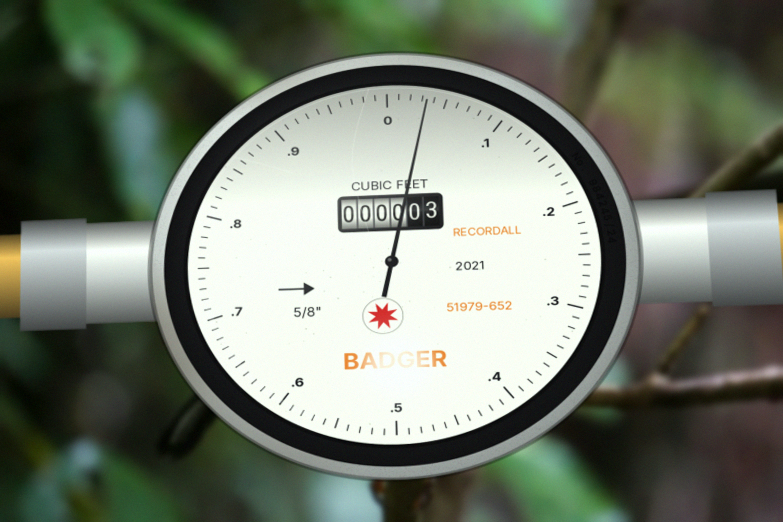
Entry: 3.03; ft³
